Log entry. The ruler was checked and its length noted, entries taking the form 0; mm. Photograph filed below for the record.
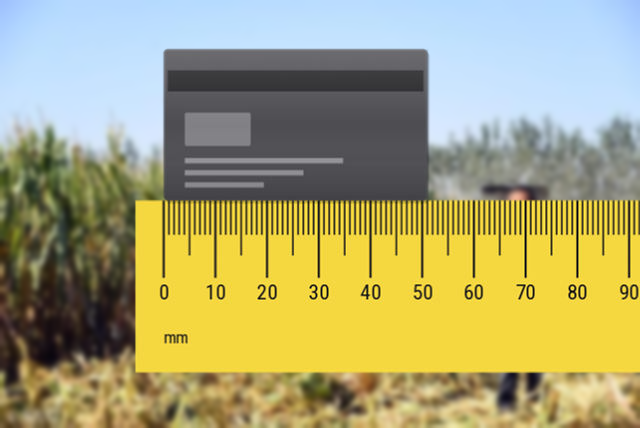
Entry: 51; mm
